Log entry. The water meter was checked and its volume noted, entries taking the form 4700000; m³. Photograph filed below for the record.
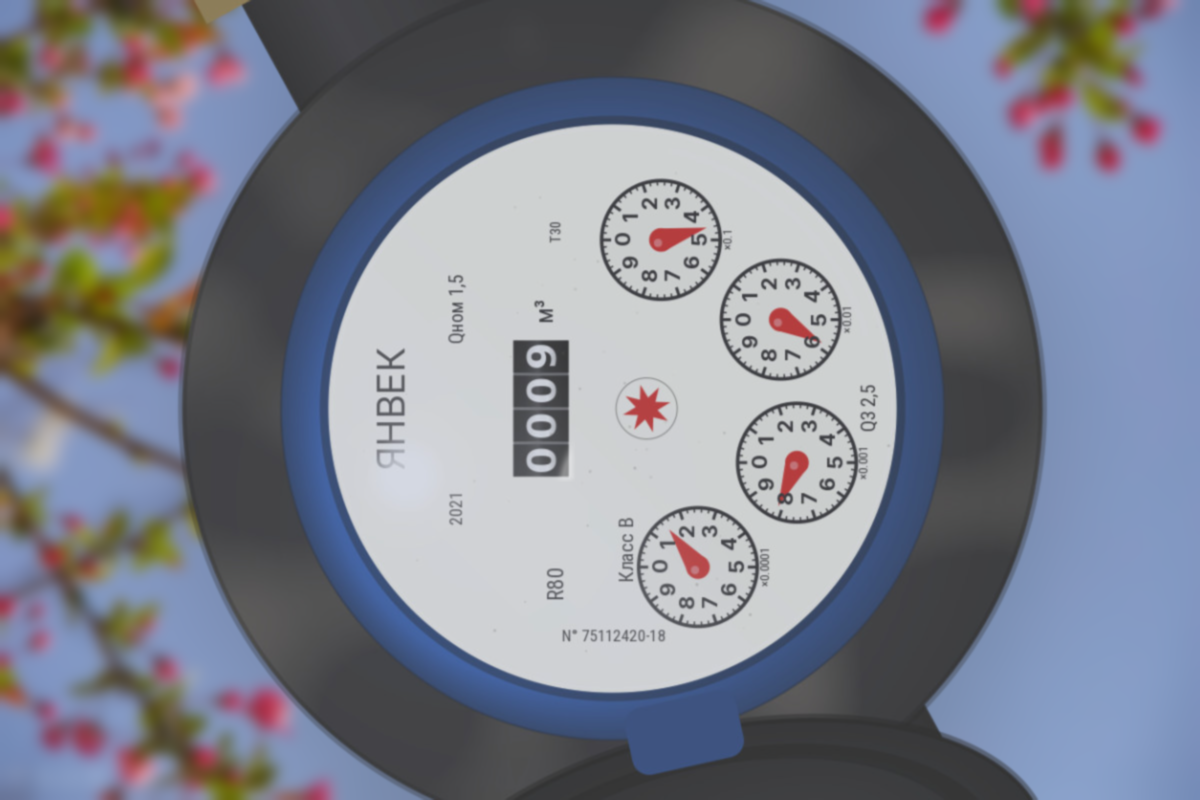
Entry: 9.4581; m³
